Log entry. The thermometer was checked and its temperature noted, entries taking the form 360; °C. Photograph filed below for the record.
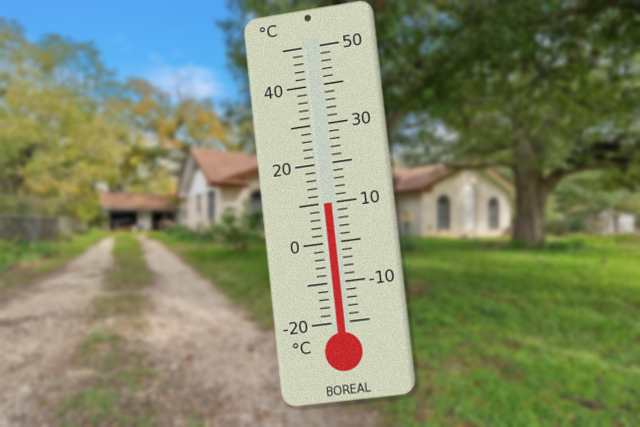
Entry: 10; °C
